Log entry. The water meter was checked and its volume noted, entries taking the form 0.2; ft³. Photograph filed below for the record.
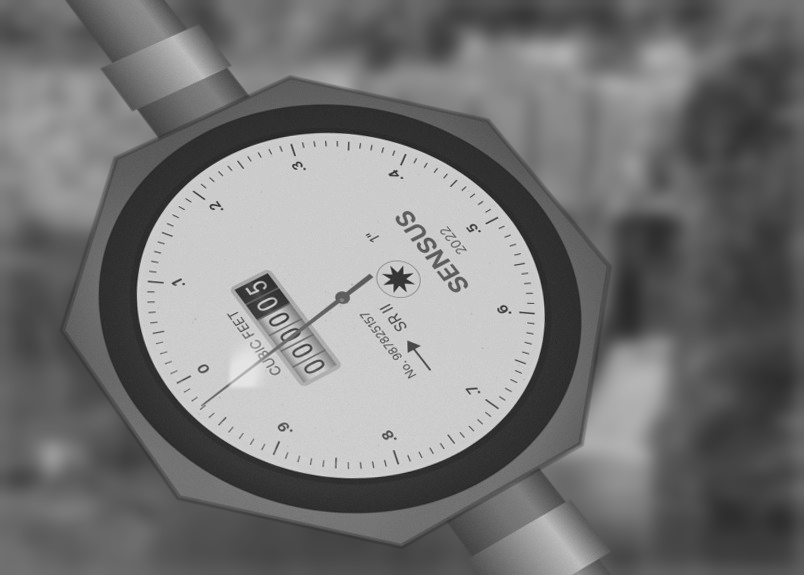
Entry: 4.97; ft³
